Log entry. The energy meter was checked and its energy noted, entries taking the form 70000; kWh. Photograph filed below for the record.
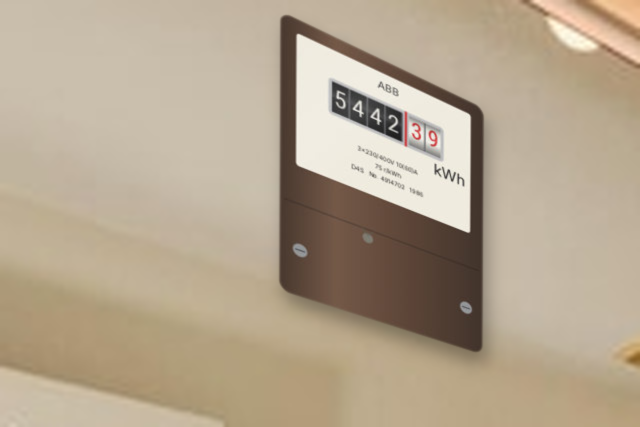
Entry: 5442.39; kWh
